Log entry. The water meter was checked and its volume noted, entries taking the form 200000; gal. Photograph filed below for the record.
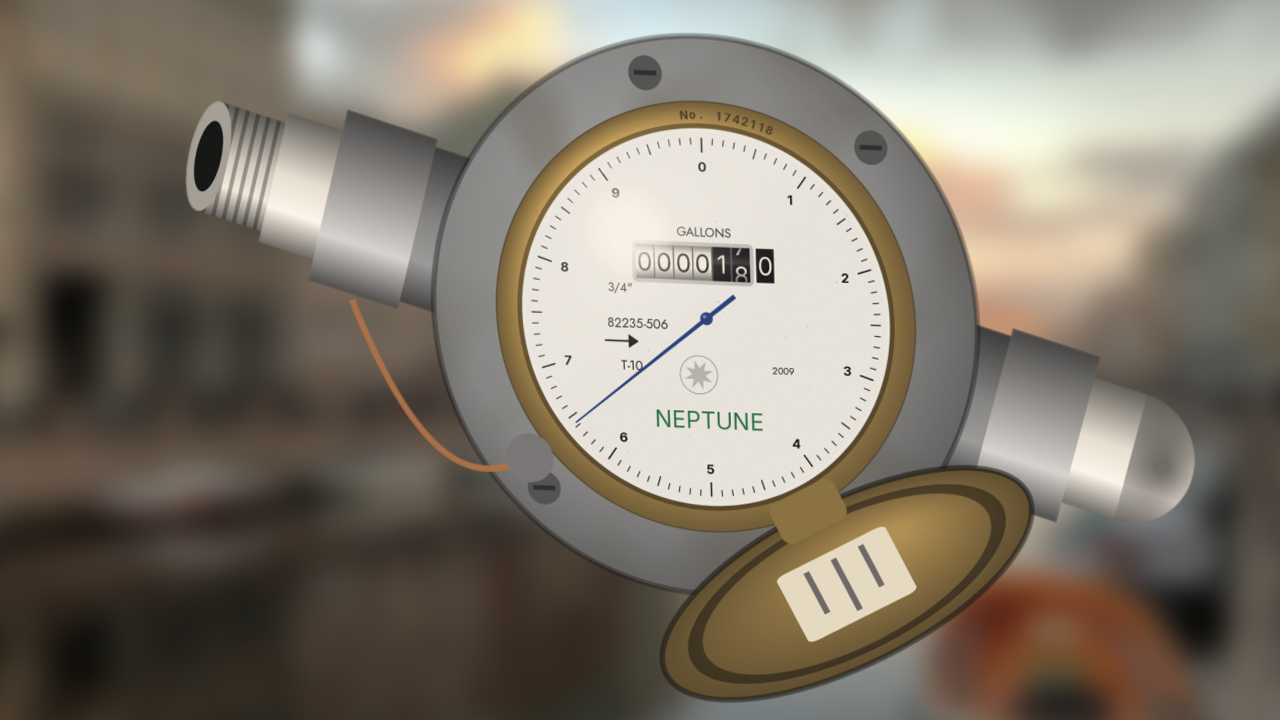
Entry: 176.4; gal
